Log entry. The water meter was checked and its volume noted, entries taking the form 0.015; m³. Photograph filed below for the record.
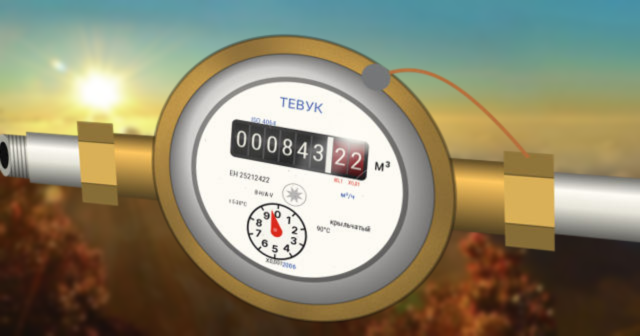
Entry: 843.219; m³
